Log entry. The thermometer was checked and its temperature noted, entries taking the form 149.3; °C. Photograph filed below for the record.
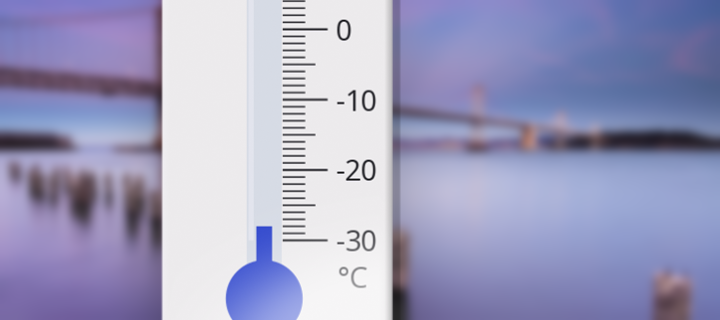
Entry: -28; °C
